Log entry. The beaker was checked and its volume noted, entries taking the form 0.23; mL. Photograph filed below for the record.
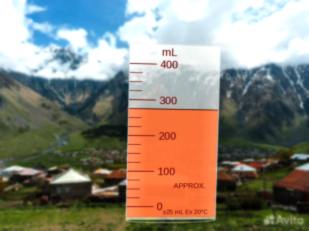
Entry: 275; mL
